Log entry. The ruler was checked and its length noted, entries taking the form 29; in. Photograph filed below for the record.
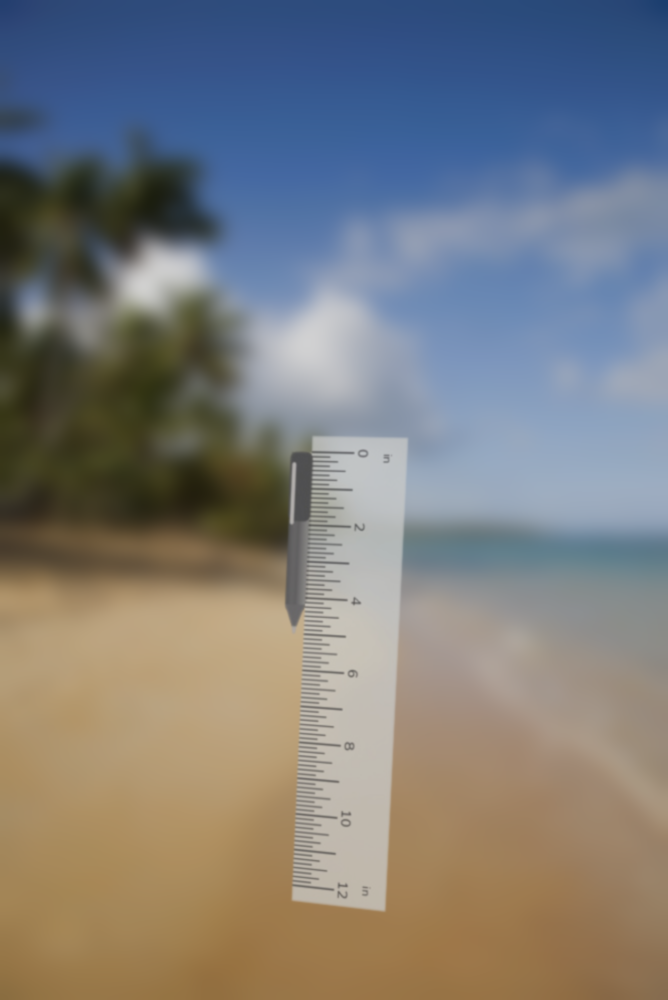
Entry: 5; in
